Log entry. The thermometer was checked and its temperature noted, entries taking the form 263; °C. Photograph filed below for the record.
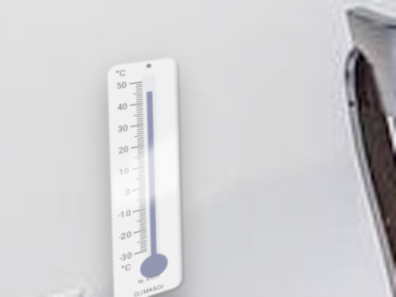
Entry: 45; °C
